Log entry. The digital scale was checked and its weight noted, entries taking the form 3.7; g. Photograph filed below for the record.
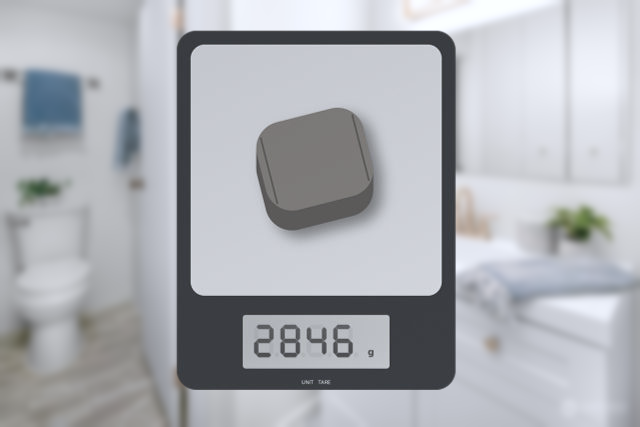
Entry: 2846; g
